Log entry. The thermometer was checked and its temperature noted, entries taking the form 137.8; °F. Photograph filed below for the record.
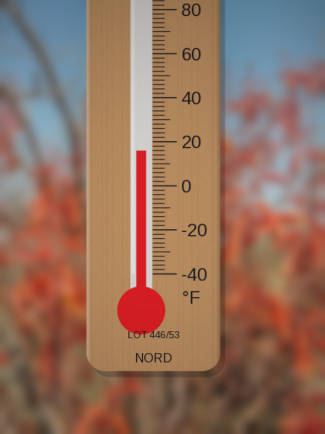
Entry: 16; °F
